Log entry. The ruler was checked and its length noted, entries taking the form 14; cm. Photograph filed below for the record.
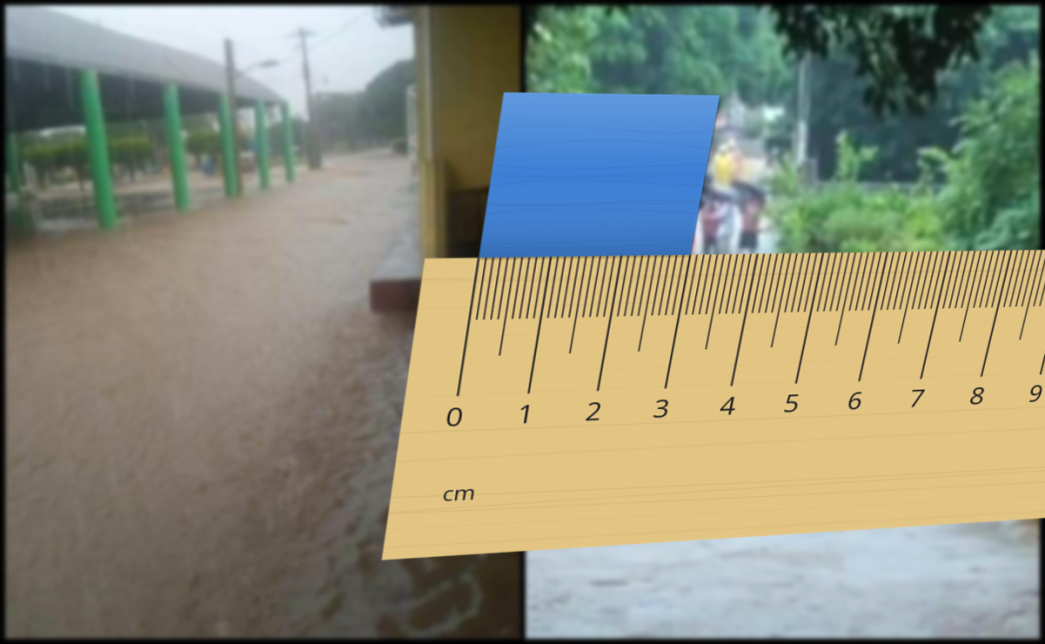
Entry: 3; cm
